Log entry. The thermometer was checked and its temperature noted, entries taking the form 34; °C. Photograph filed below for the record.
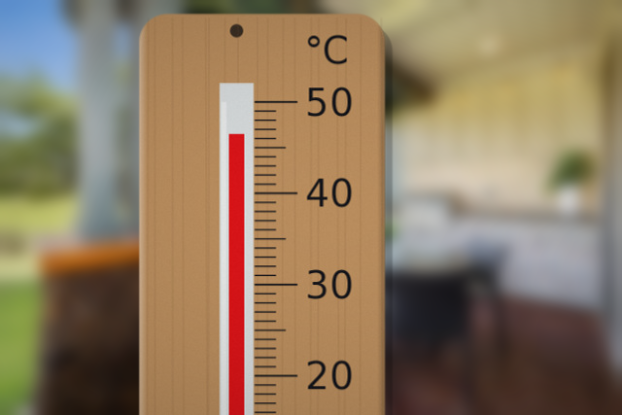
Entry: 46.5; °C
